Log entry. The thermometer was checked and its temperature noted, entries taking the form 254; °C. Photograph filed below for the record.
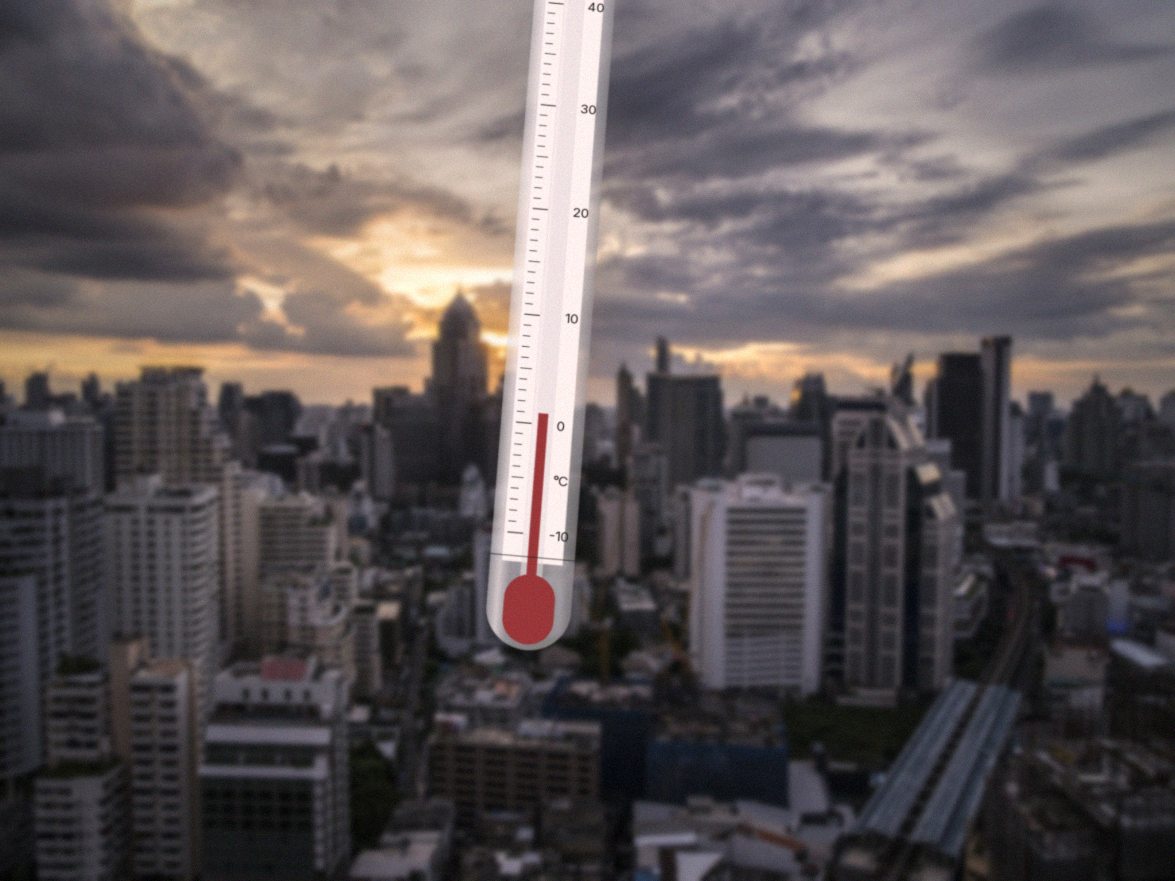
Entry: 1; °C
